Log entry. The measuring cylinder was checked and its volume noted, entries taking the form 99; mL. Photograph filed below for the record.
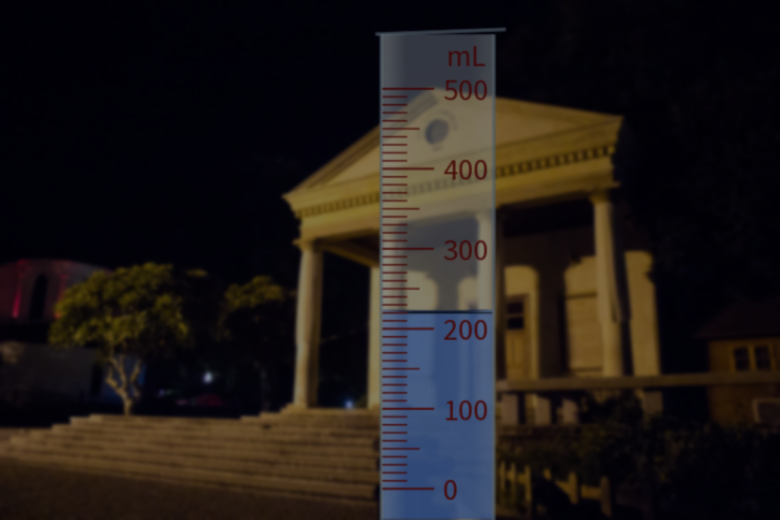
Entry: 220; mL
